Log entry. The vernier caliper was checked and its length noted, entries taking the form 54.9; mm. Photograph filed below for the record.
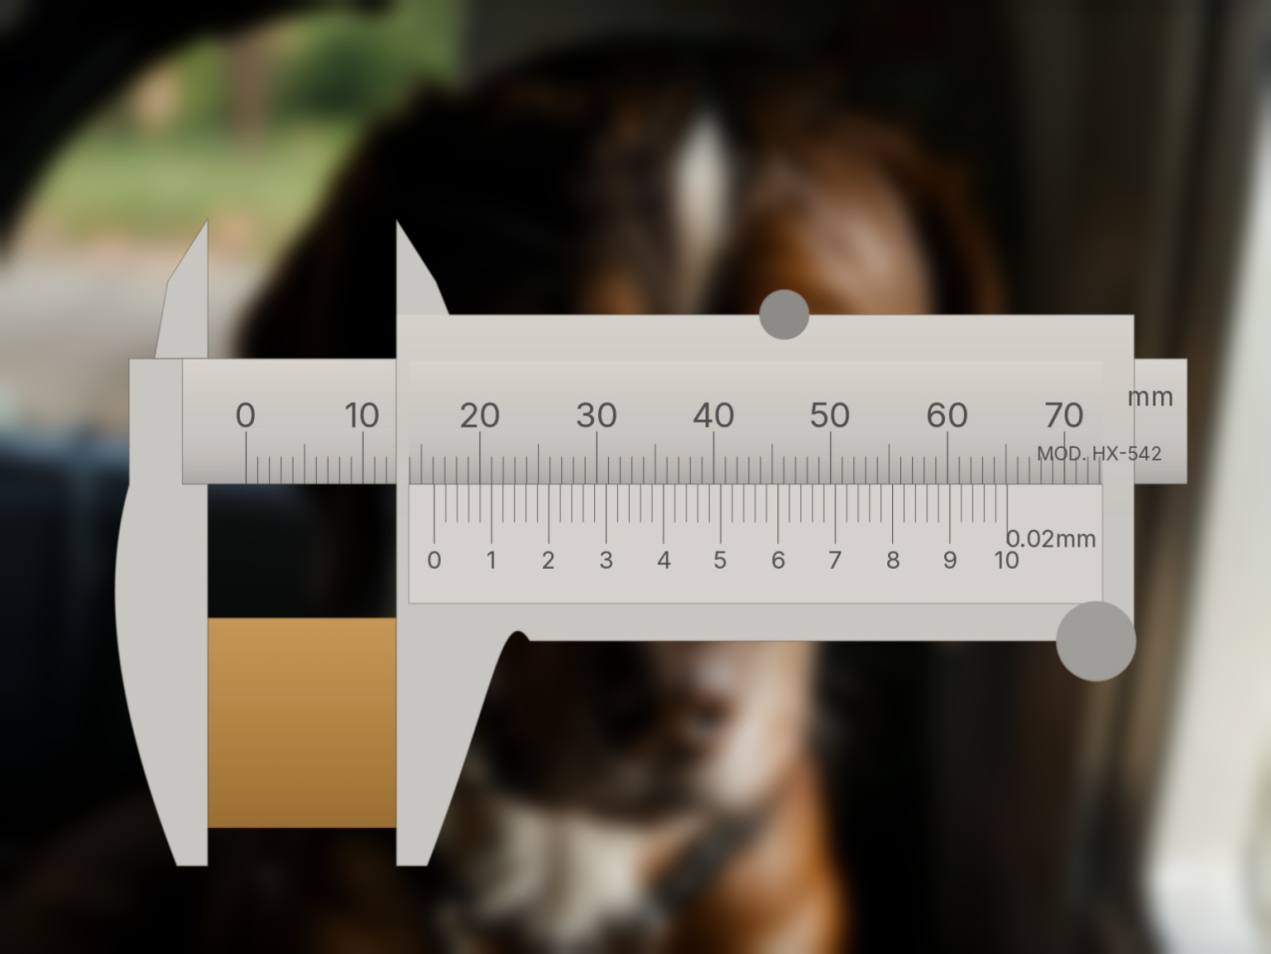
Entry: 16.1; mm
